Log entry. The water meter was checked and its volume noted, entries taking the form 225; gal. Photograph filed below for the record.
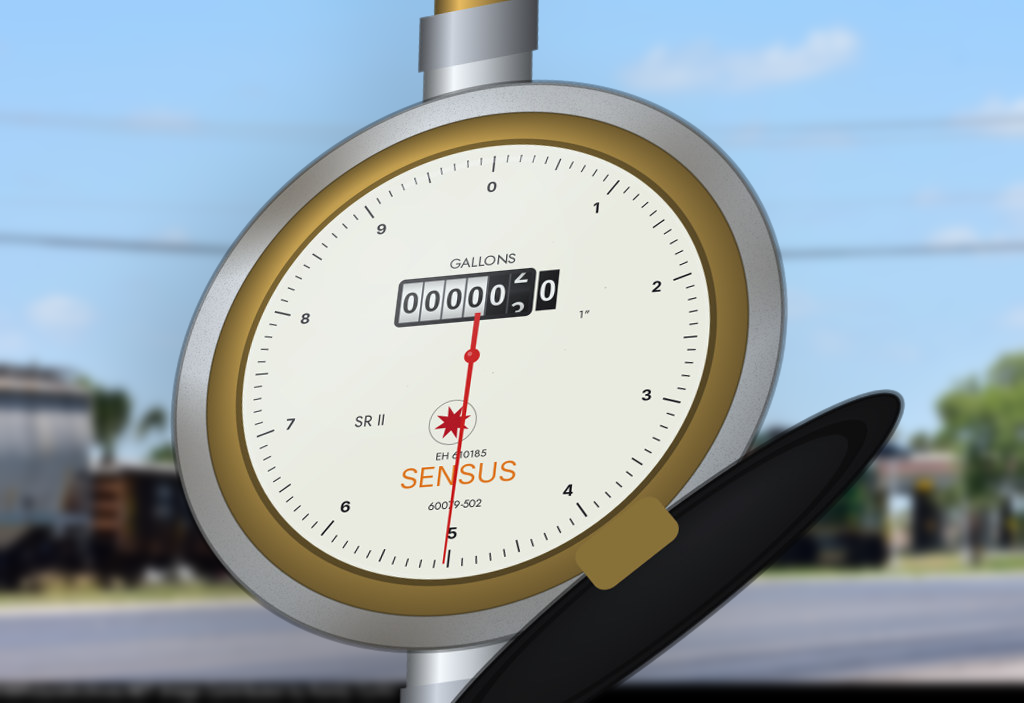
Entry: 25.0; gal
